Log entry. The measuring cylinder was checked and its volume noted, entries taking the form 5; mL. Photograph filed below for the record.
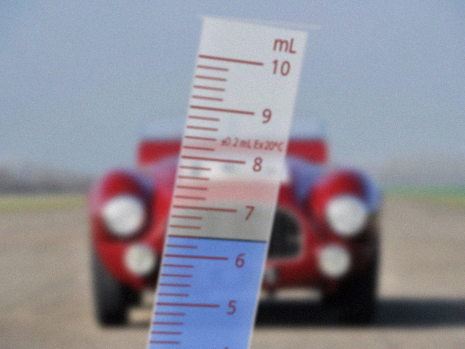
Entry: 6.4; mL
